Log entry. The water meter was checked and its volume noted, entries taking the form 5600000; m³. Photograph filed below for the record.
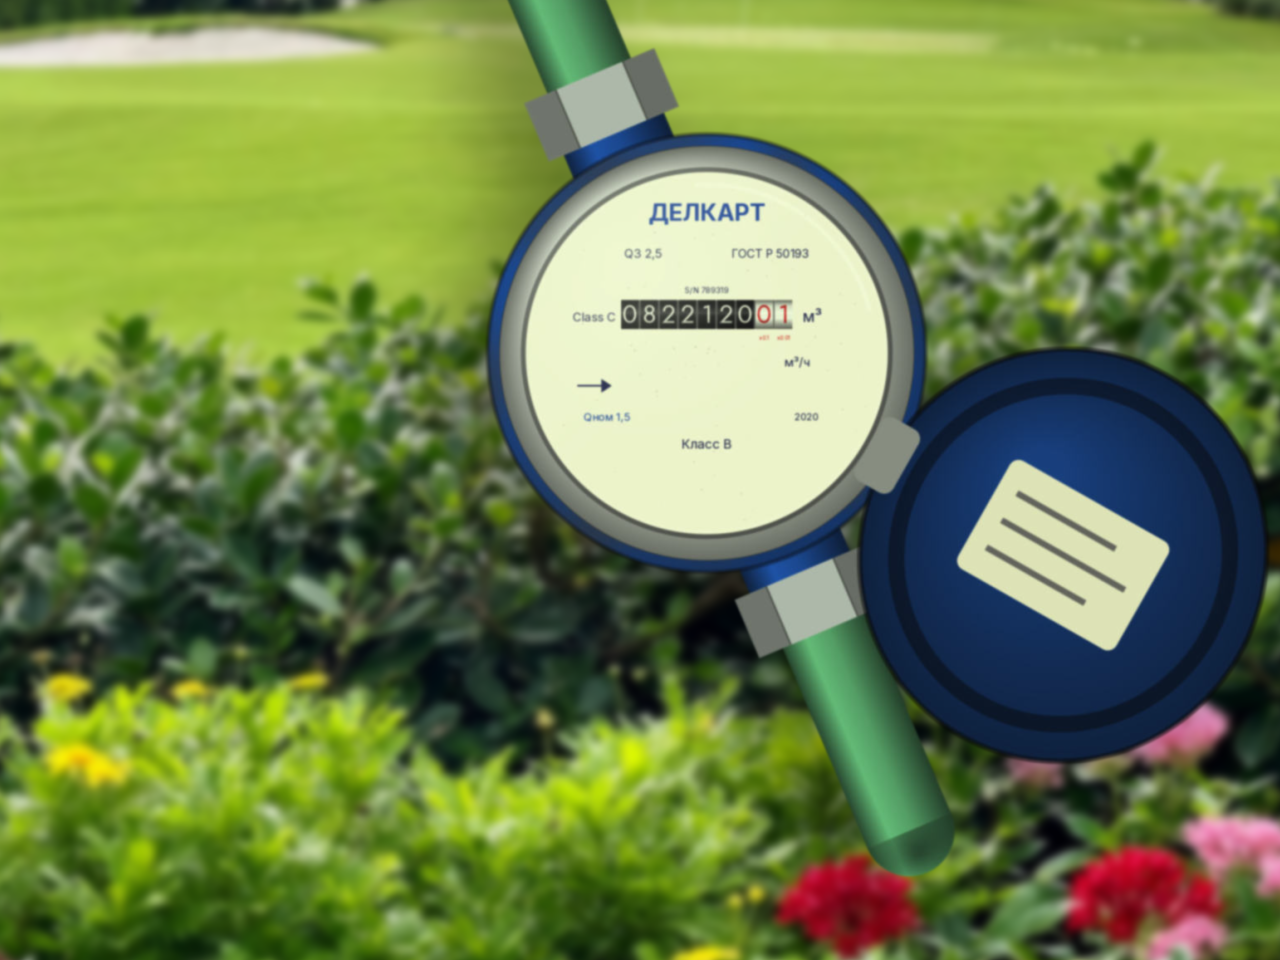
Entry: 822120.01; m³
